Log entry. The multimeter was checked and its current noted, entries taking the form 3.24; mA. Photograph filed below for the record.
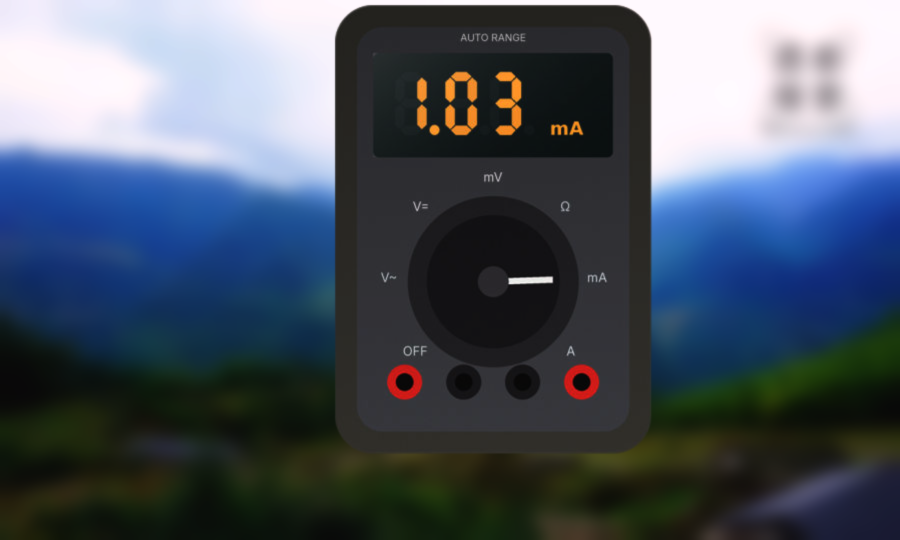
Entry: 1.03; mA
